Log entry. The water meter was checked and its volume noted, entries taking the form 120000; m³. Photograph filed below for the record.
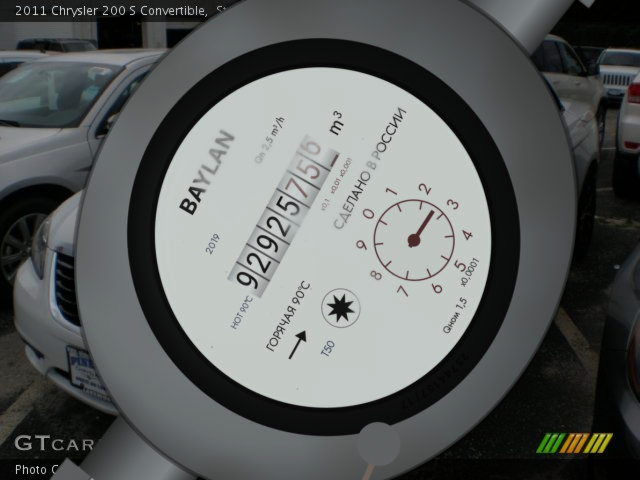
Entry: 92925.7562; m³
